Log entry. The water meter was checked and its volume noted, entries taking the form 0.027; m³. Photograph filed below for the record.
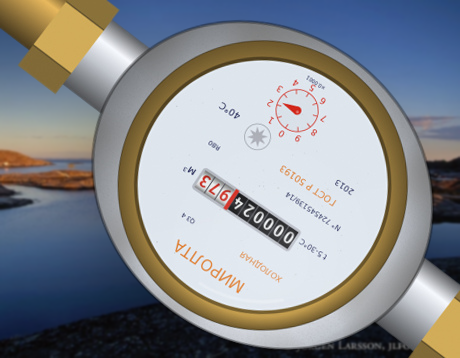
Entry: 24.9732; m³
